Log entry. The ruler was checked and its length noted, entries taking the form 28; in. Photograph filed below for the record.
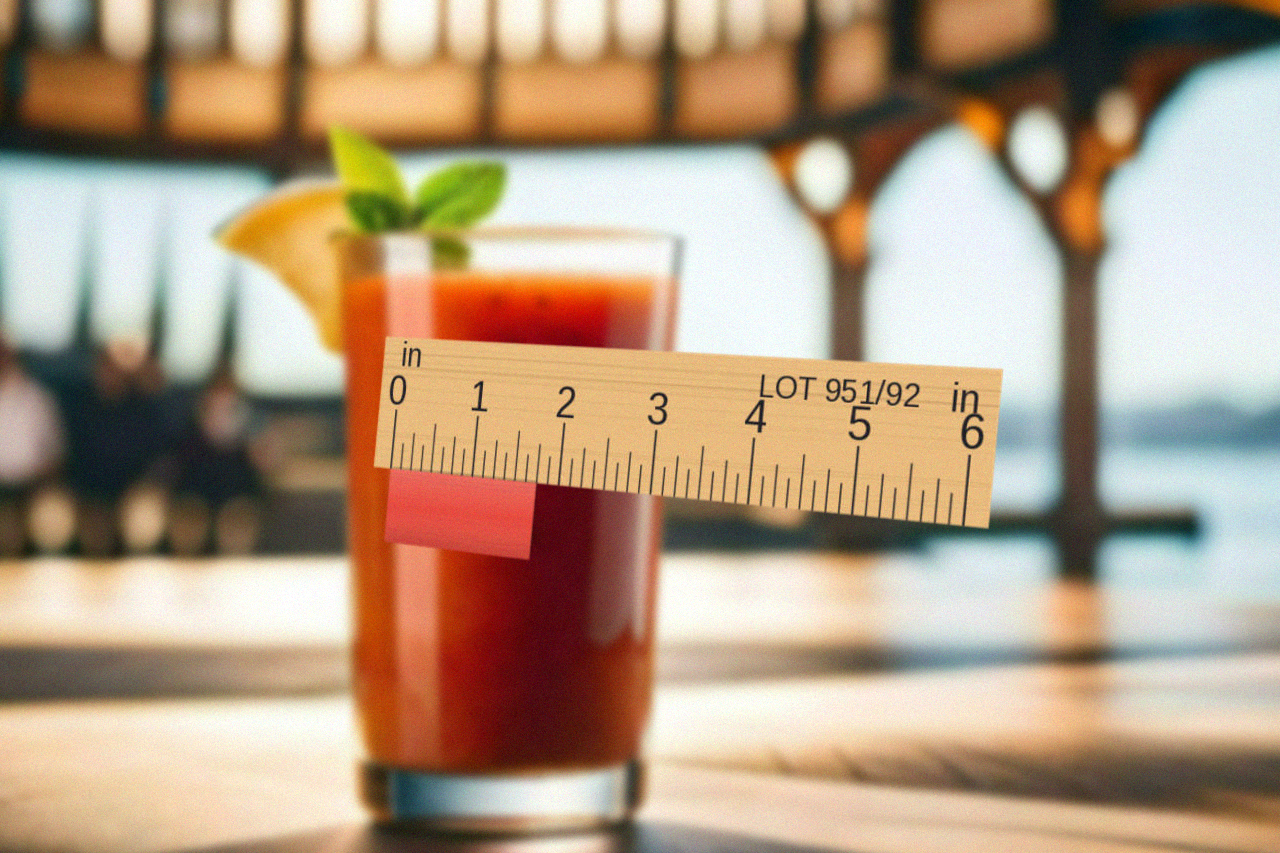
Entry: 1.75; in
